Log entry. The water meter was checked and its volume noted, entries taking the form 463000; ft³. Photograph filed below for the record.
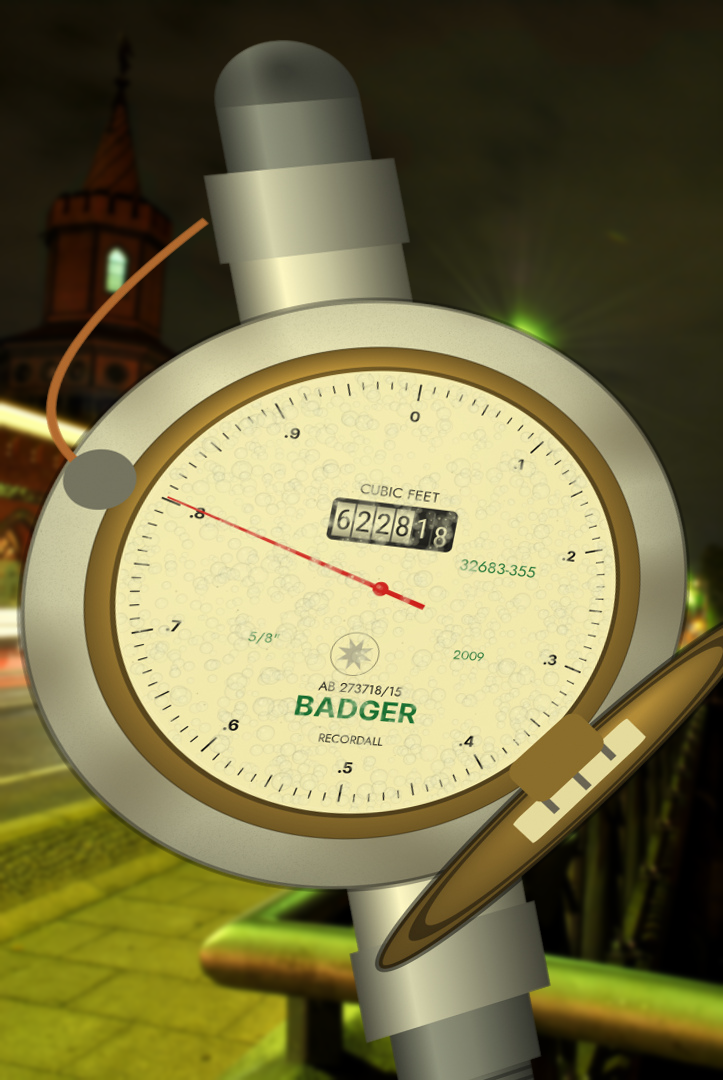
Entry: 622817.80; ft³
